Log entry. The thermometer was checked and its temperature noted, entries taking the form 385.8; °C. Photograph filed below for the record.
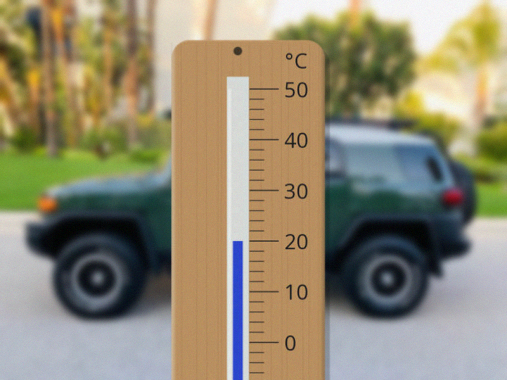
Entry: 20; °C
